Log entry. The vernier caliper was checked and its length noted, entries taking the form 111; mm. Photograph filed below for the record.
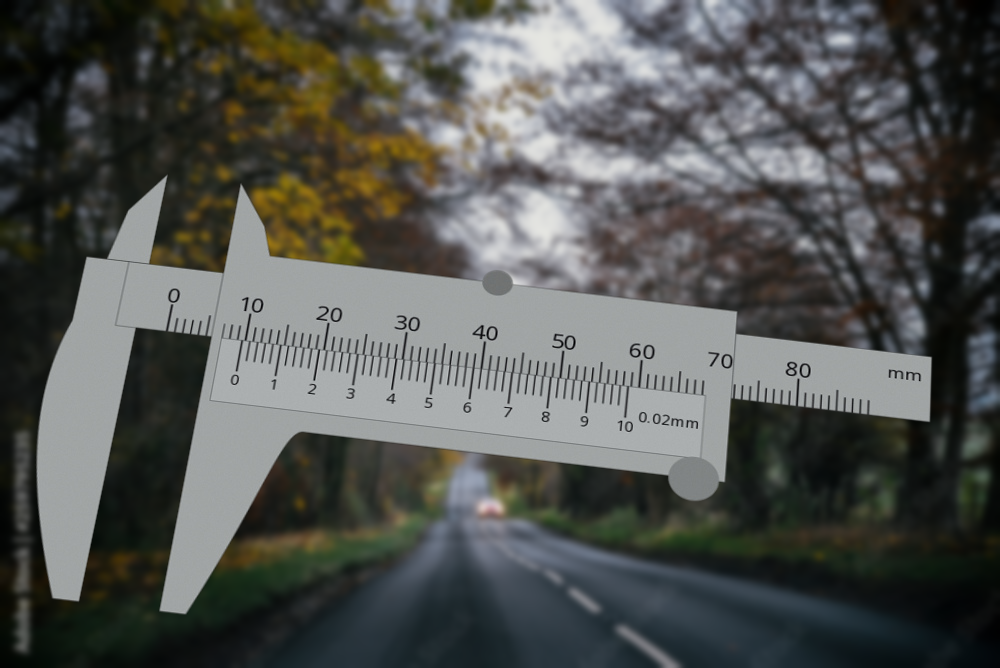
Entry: 9.6; mm
